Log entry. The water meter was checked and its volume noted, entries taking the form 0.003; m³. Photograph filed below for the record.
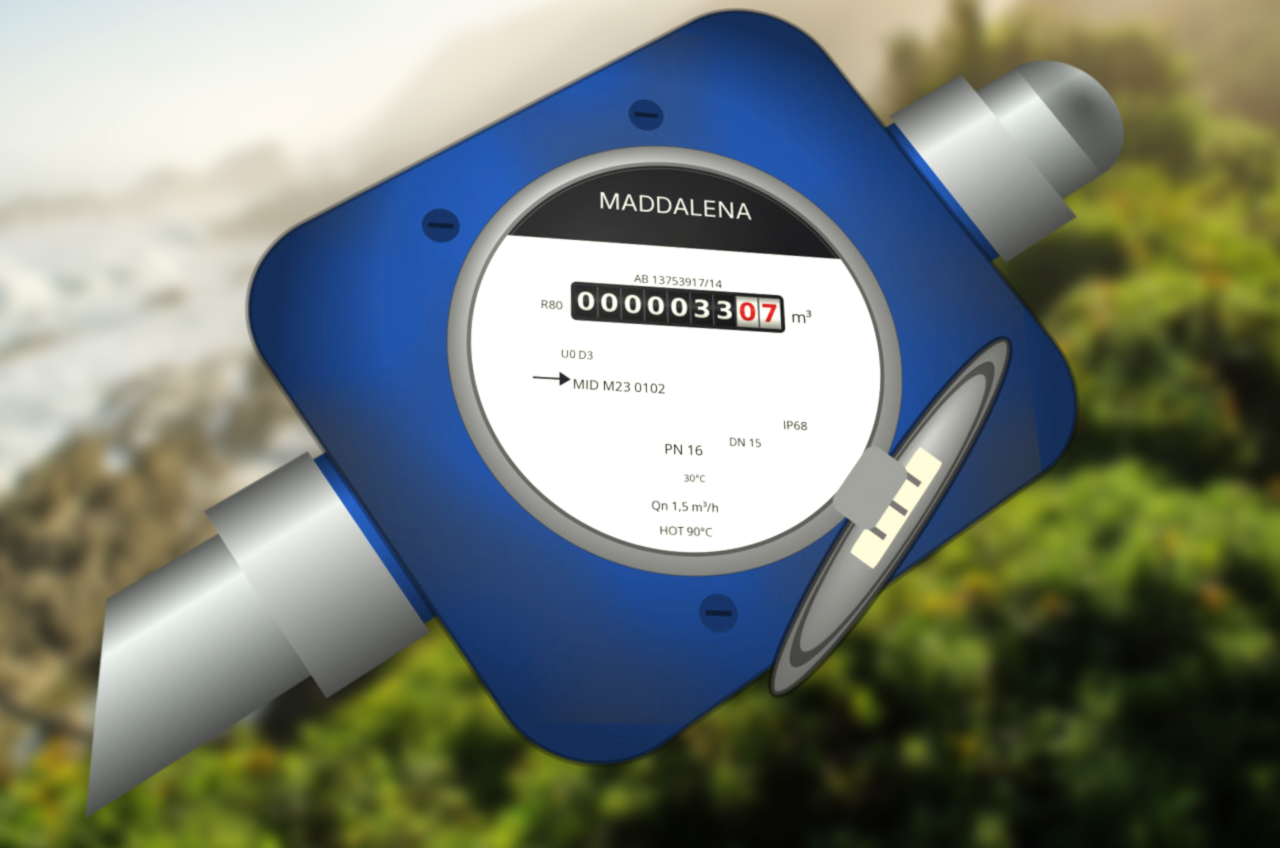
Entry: 33.07; m³
